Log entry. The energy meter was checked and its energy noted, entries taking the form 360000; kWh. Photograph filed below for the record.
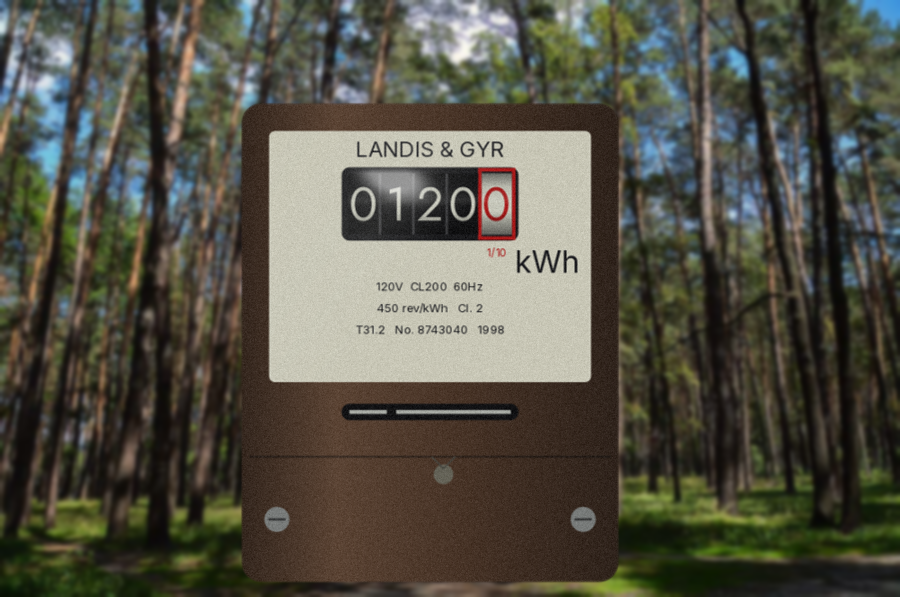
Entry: 120.0; kWh
